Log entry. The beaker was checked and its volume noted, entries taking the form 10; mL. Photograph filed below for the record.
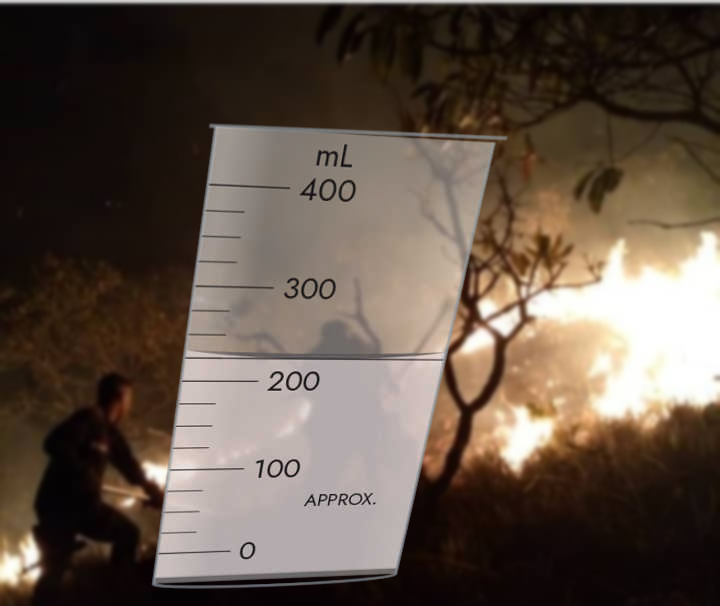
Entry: 225; mL
